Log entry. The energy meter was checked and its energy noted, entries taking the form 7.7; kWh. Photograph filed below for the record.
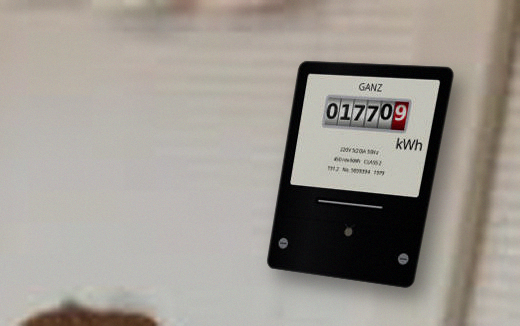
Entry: 1770.9; kWh
